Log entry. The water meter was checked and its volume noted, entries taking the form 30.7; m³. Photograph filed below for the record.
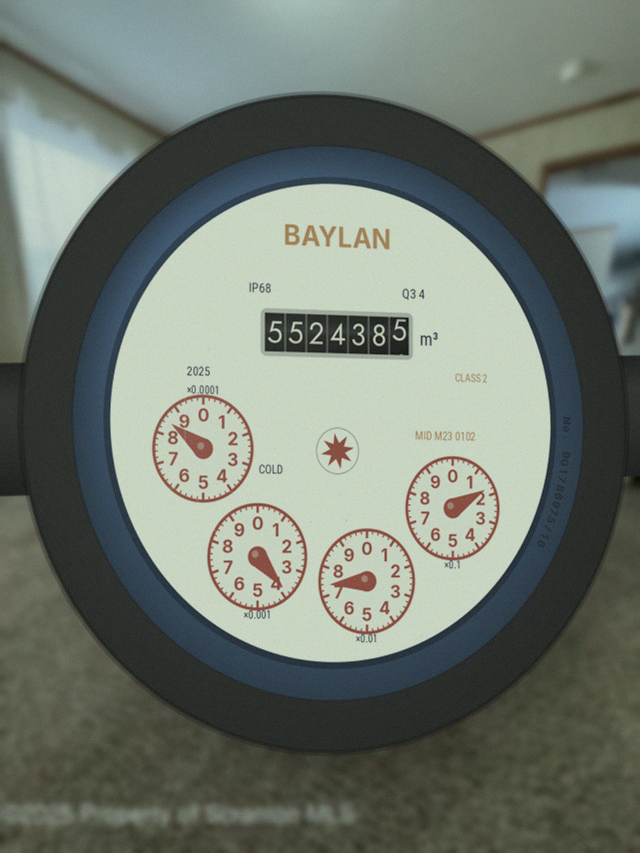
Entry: 5524385.1738; m³
